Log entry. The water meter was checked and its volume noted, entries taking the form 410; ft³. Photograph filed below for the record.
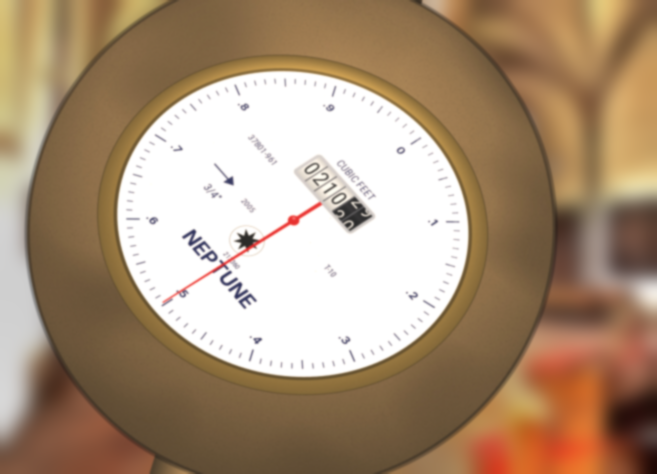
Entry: 21029.50; ft³
